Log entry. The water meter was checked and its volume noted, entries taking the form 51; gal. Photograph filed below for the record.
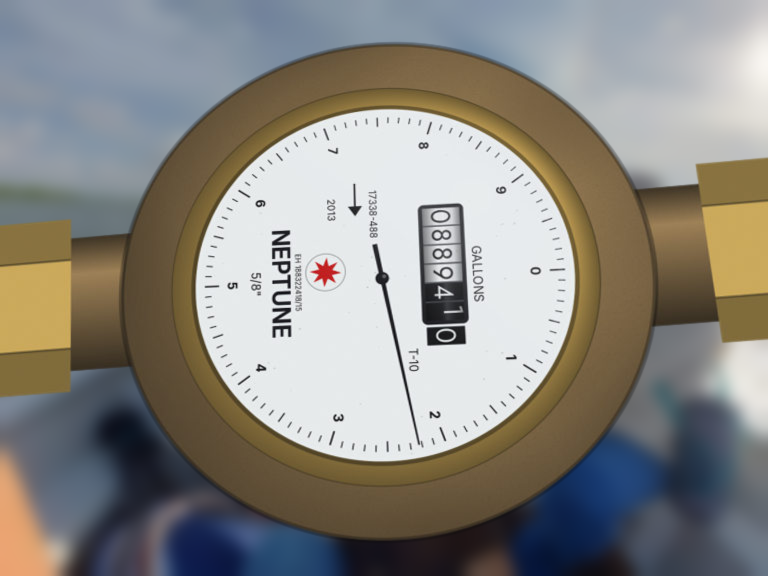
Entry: 889412.2; gal
